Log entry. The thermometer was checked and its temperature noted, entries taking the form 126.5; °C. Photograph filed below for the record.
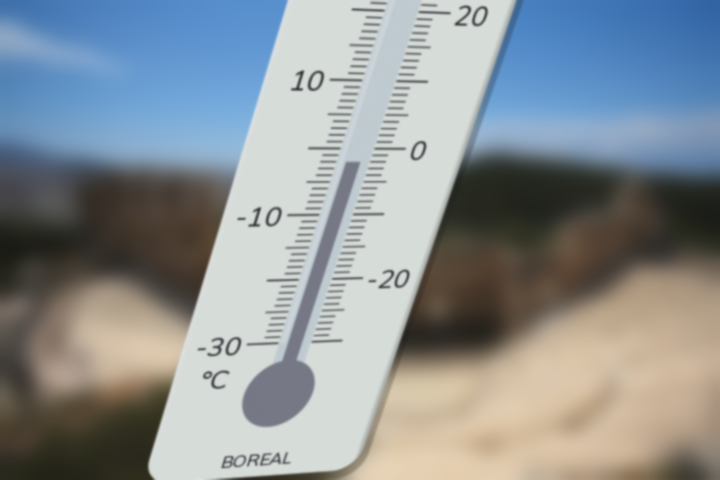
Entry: -2; °C
